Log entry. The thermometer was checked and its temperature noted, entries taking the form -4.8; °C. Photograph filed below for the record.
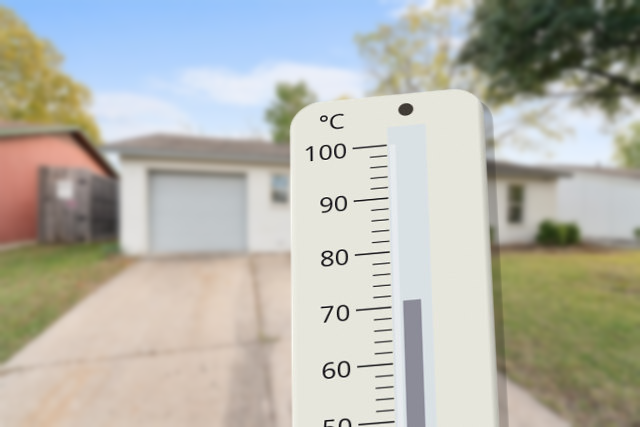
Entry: 71; °C
